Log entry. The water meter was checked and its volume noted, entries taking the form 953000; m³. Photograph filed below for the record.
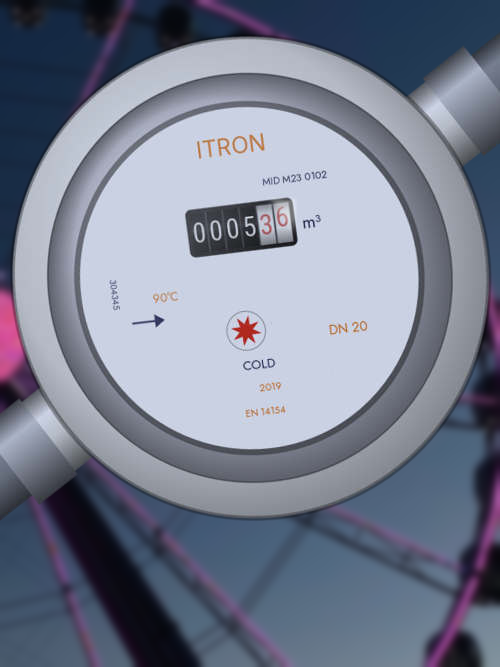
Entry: 5.36; m³
